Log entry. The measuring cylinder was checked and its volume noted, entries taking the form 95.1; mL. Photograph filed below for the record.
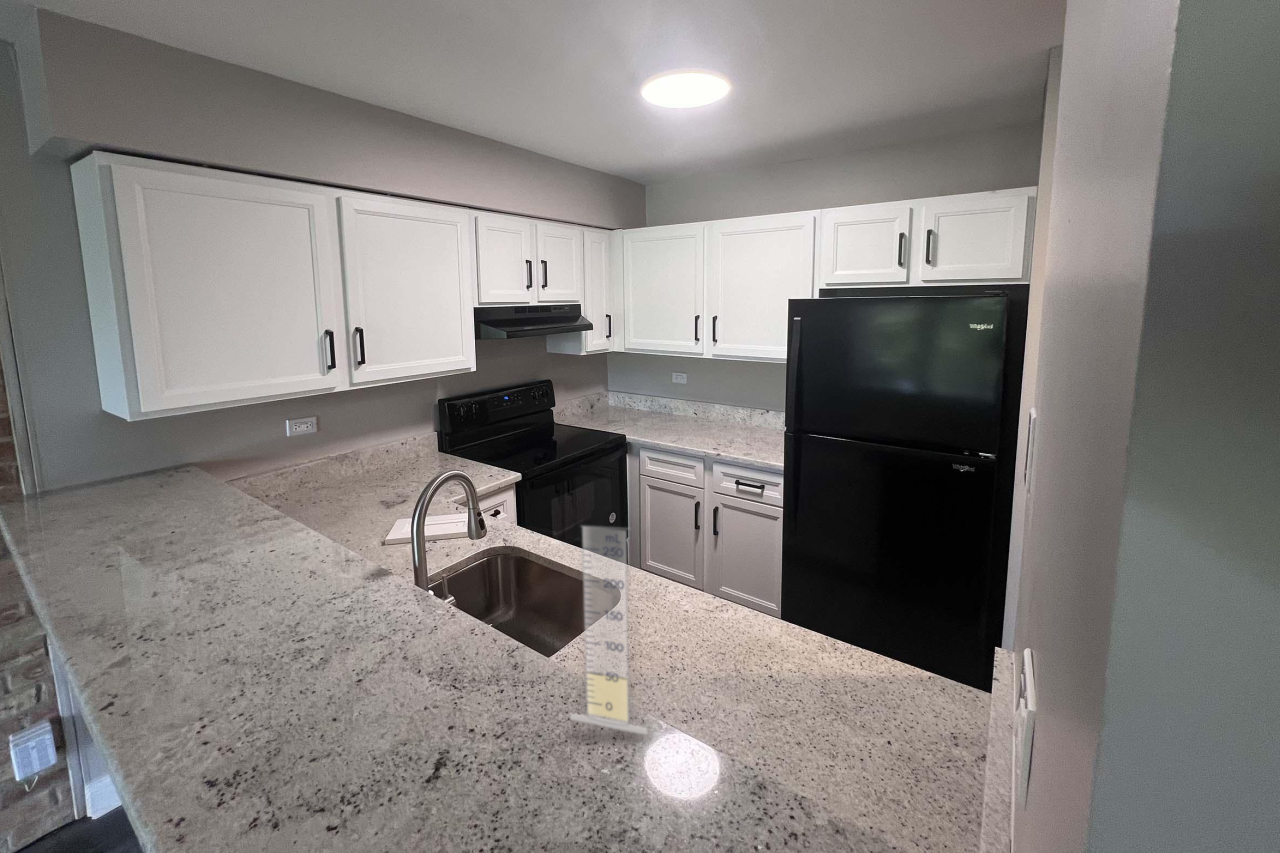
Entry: 50; mL
